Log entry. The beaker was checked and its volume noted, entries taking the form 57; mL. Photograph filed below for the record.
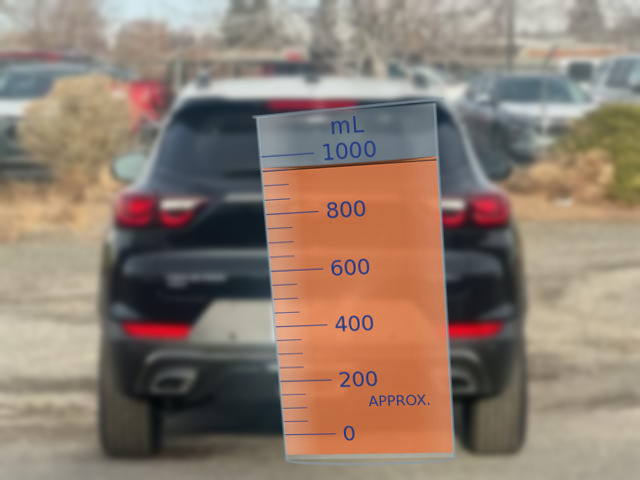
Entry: 950; mL
